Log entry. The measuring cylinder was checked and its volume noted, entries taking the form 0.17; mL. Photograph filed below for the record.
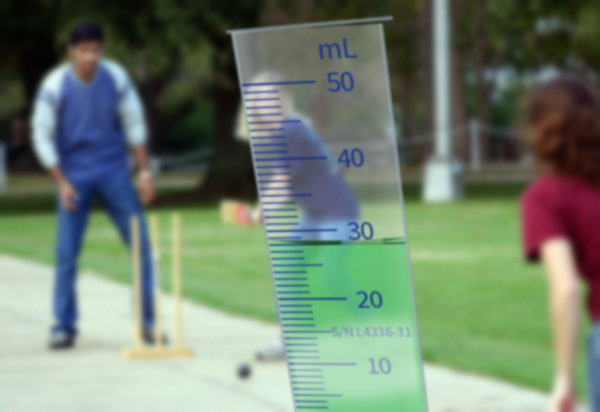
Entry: 28; mL
